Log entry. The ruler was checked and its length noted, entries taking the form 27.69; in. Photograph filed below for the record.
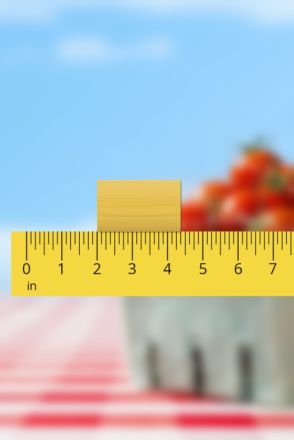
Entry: 2.375; in
